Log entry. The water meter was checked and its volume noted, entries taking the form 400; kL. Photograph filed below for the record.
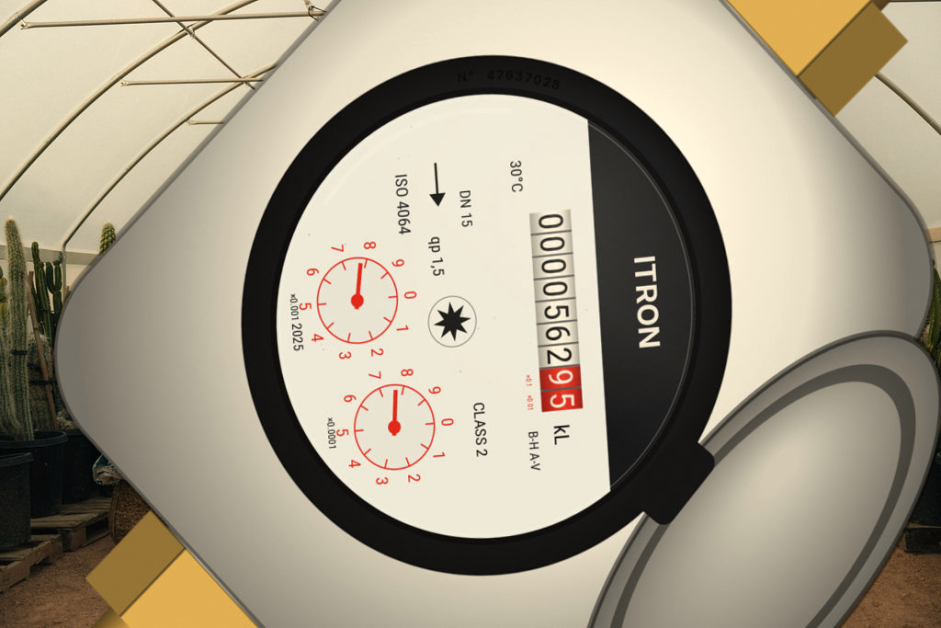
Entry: 562.9577; kL
